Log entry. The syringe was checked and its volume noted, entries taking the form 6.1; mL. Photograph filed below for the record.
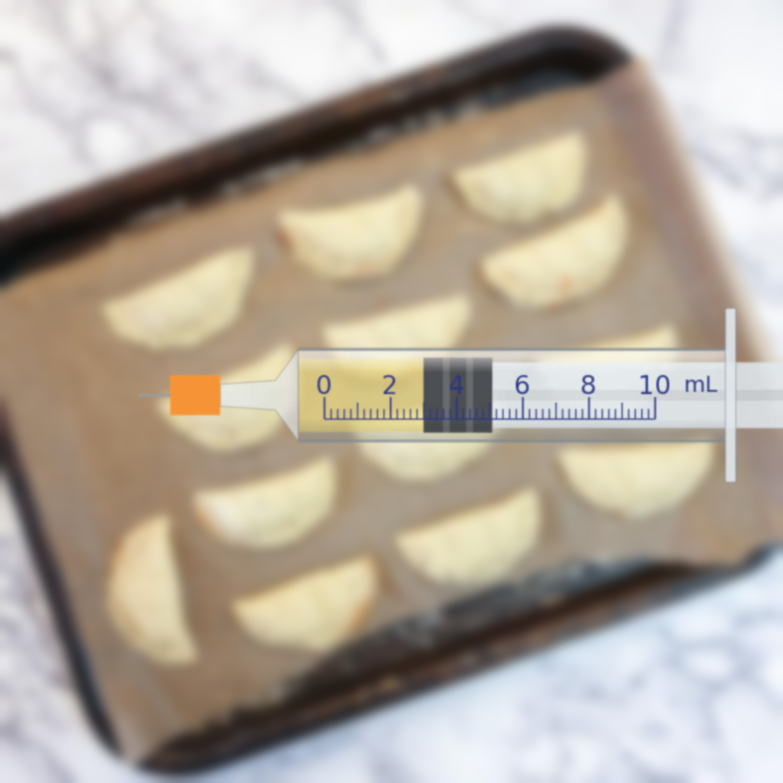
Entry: 3; mL
